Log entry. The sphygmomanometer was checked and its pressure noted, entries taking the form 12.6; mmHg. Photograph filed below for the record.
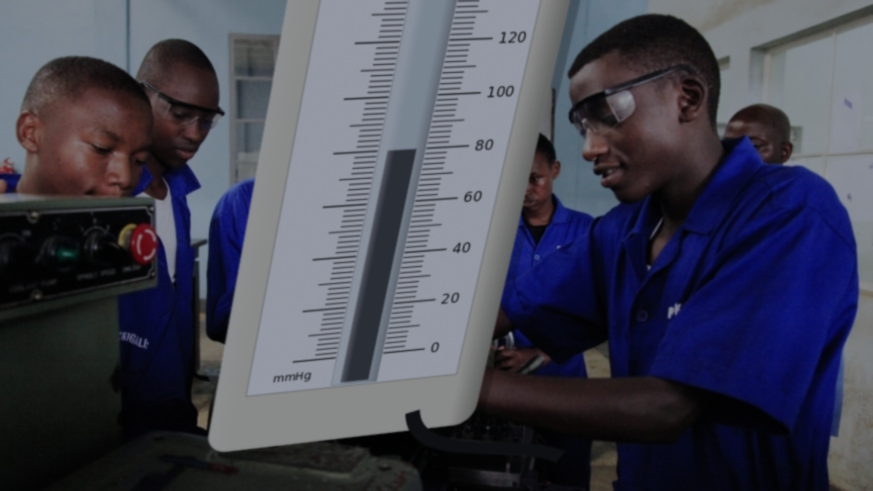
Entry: 80; mmHg
